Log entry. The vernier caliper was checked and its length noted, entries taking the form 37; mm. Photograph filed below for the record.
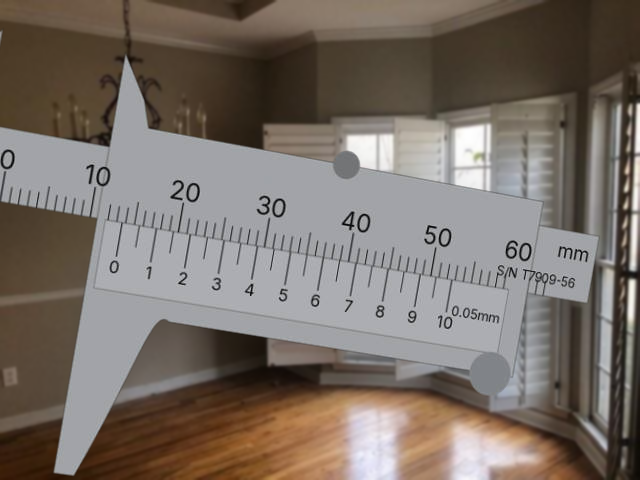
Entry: 13.6; mm
